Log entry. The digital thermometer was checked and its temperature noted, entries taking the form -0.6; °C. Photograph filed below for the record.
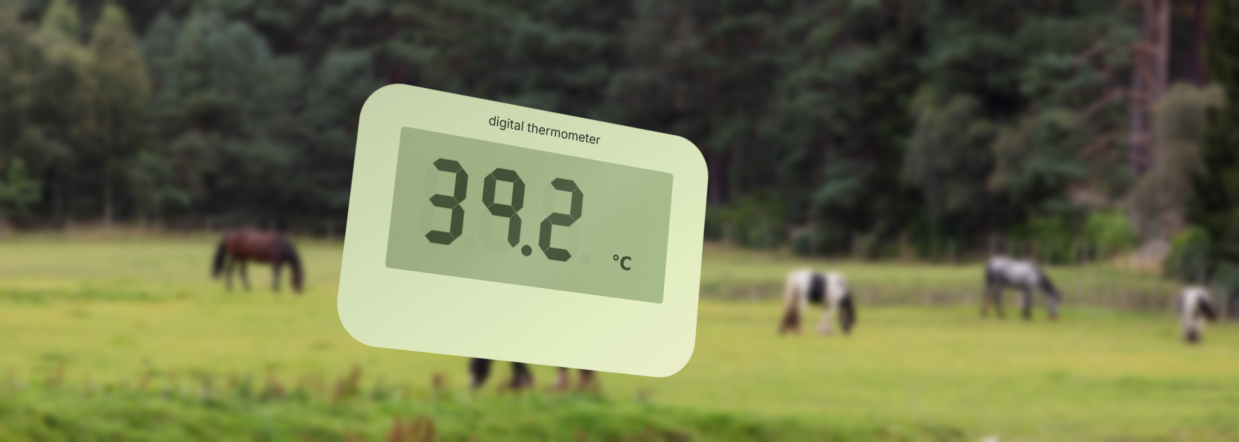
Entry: 39.2; °C
